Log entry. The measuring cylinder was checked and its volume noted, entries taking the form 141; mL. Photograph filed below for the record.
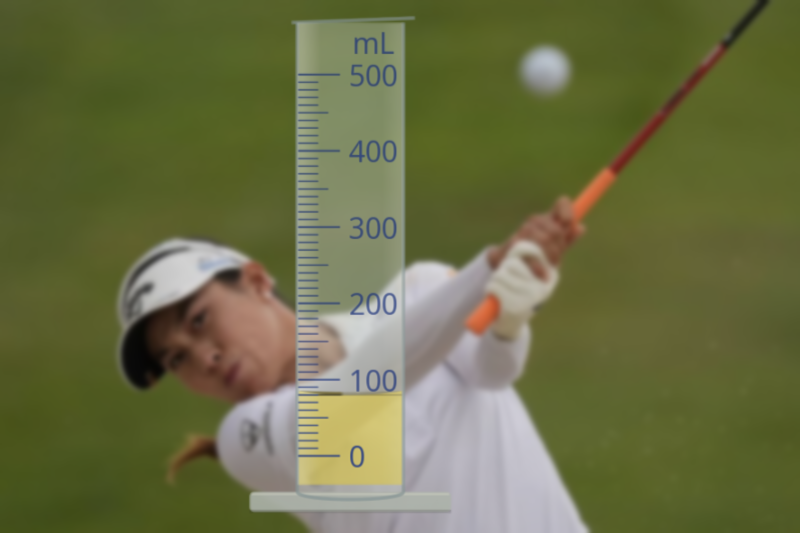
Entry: 80; mL
